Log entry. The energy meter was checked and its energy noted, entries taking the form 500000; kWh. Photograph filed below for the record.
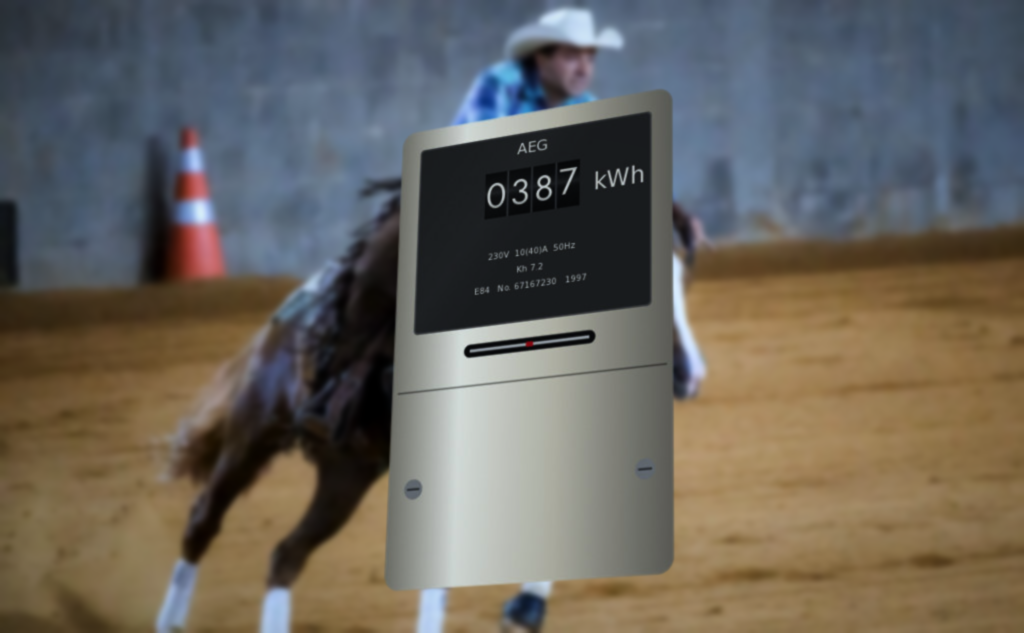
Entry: 387; kWh
